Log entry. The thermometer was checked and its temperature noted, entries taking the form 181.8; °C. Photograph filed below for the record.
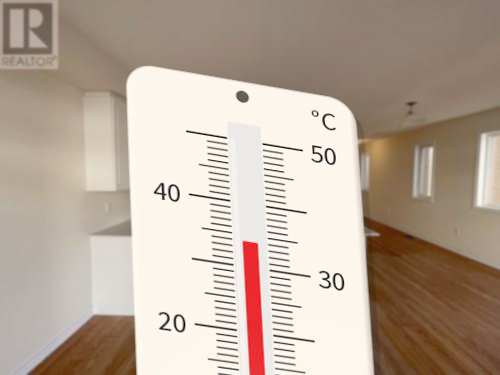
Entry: 34; °C
